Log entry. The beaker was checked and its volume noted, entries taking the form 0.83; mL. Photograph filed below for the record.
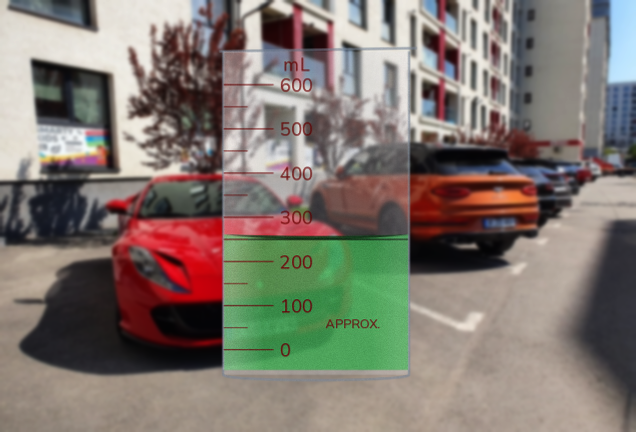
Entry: 250; mL
